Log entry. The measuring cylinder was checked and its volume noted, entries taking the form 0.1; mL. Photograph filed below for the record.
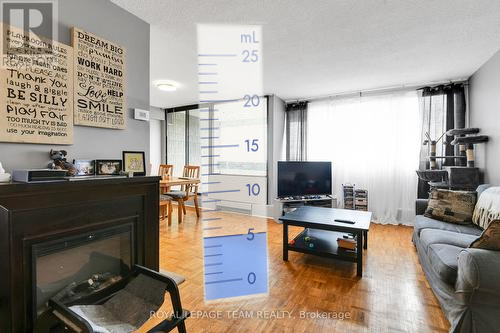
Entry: 5; mL
